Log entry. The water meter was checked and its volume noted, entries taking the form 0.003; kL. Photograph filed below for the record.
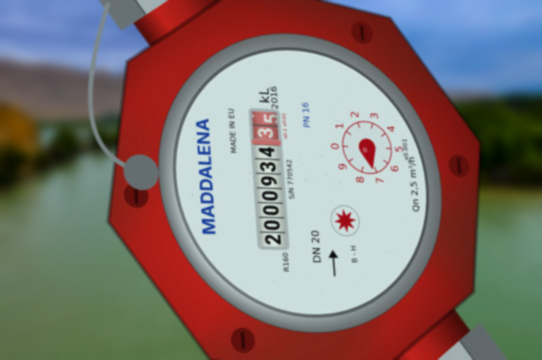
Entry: 2000934.347; kL
